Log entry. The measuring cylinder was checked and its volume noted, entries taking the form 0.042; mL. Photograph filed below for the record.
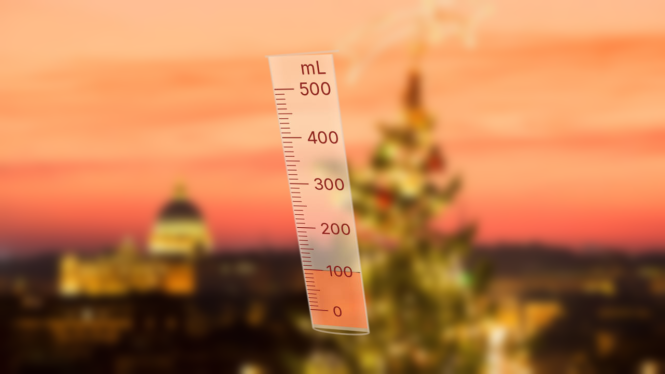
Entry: 100; mL
